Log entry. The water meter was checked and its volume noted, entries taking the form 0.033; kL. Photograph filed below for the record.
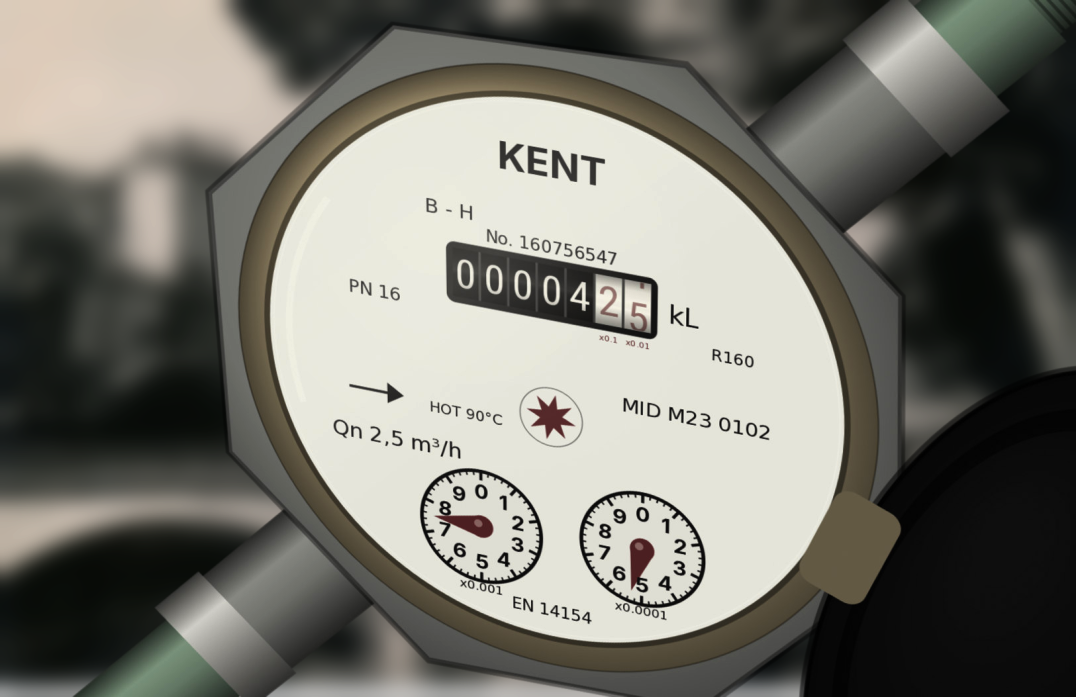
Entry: 4.2475; kL
